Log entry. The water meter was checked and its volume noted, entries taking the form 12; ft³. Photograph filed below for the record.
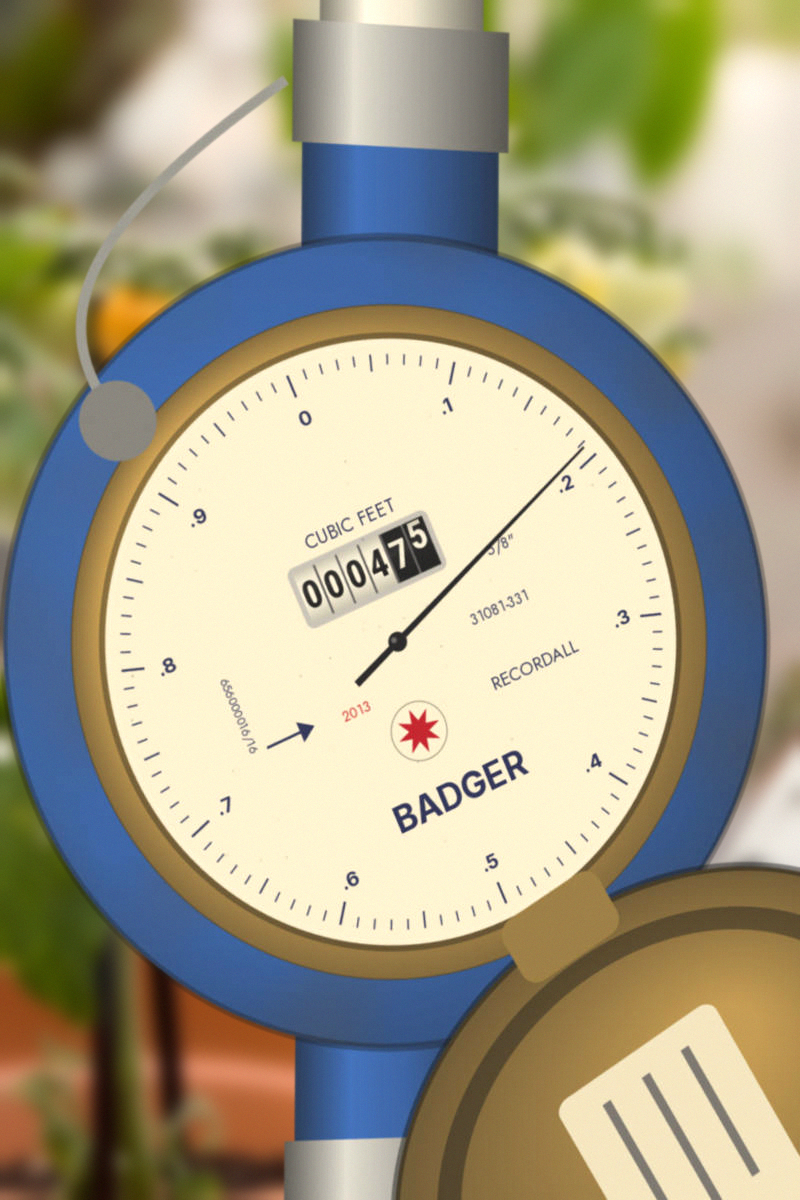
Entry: 475.19; ft³
